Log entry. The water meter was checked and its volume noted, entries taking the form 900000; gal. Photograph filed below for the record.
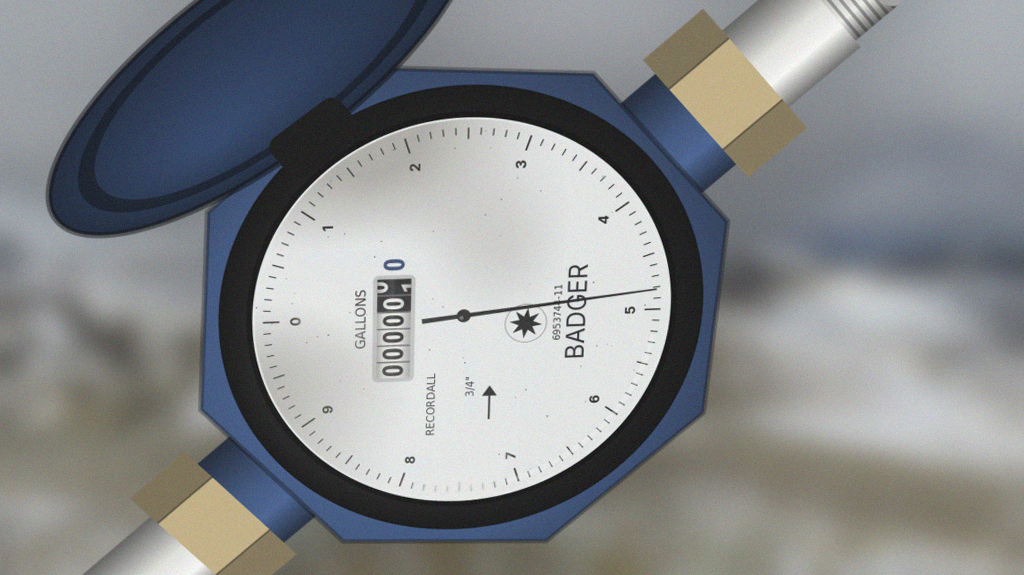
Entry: 4.8; gal
